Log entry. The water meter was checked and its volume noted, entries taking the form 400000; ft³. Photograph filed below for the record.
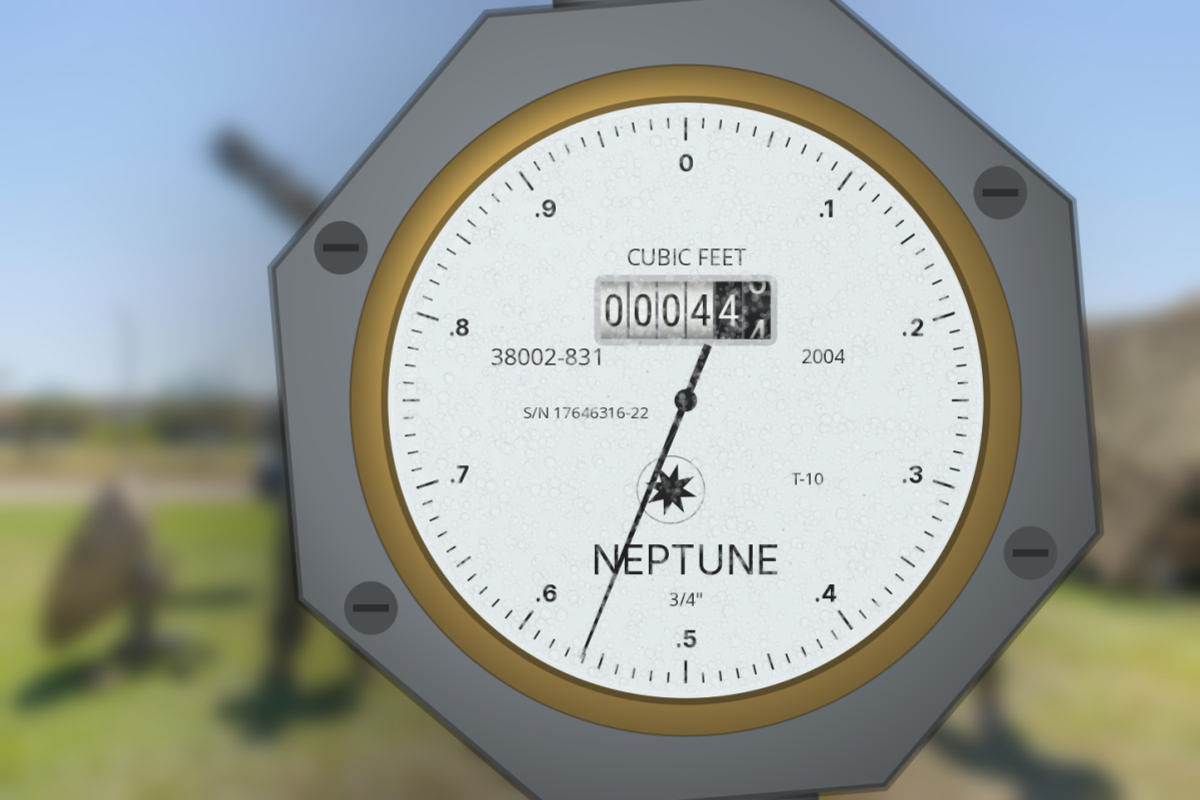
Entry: 443.56; ft³
